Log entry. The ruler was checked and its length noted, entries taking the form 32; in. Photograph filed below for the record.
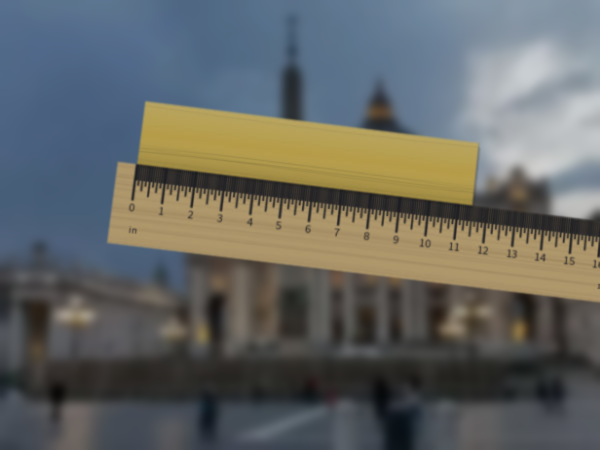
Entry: 11.5; in
